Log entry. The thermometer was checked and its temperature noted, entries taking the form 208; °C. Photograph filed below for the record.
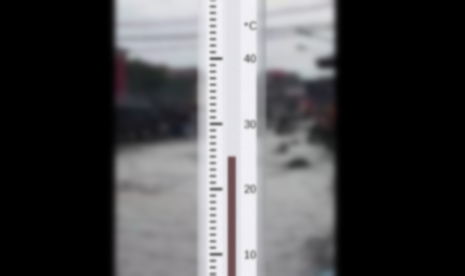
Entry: 25; °C
